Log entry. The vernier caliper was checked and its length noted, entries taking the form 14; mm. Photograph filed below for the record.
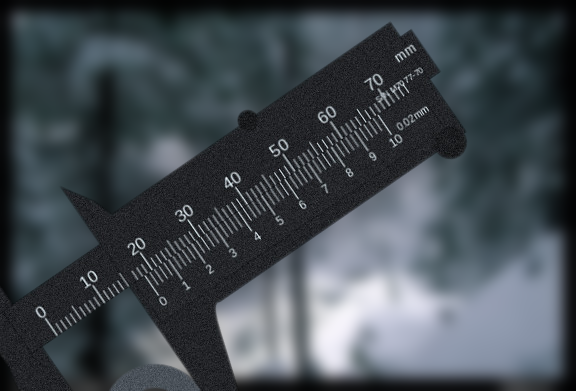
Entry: 18.4; mm
